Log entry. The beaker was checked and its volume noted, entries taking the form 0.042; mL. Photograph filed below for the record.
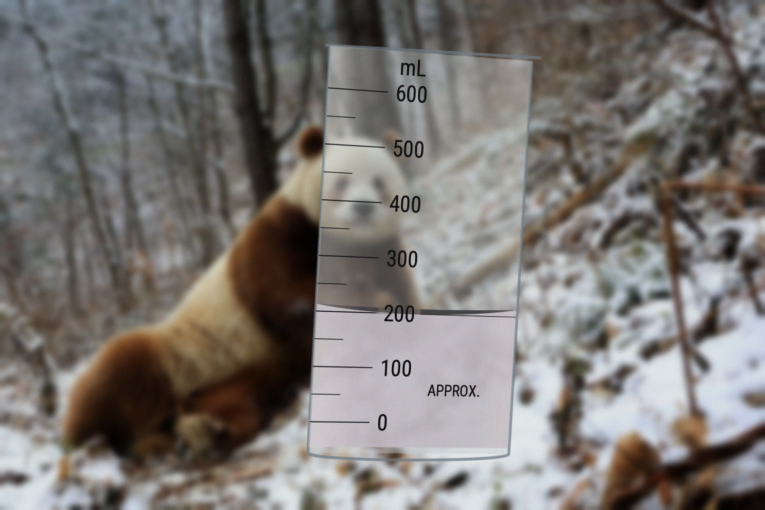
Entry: 200; mL
